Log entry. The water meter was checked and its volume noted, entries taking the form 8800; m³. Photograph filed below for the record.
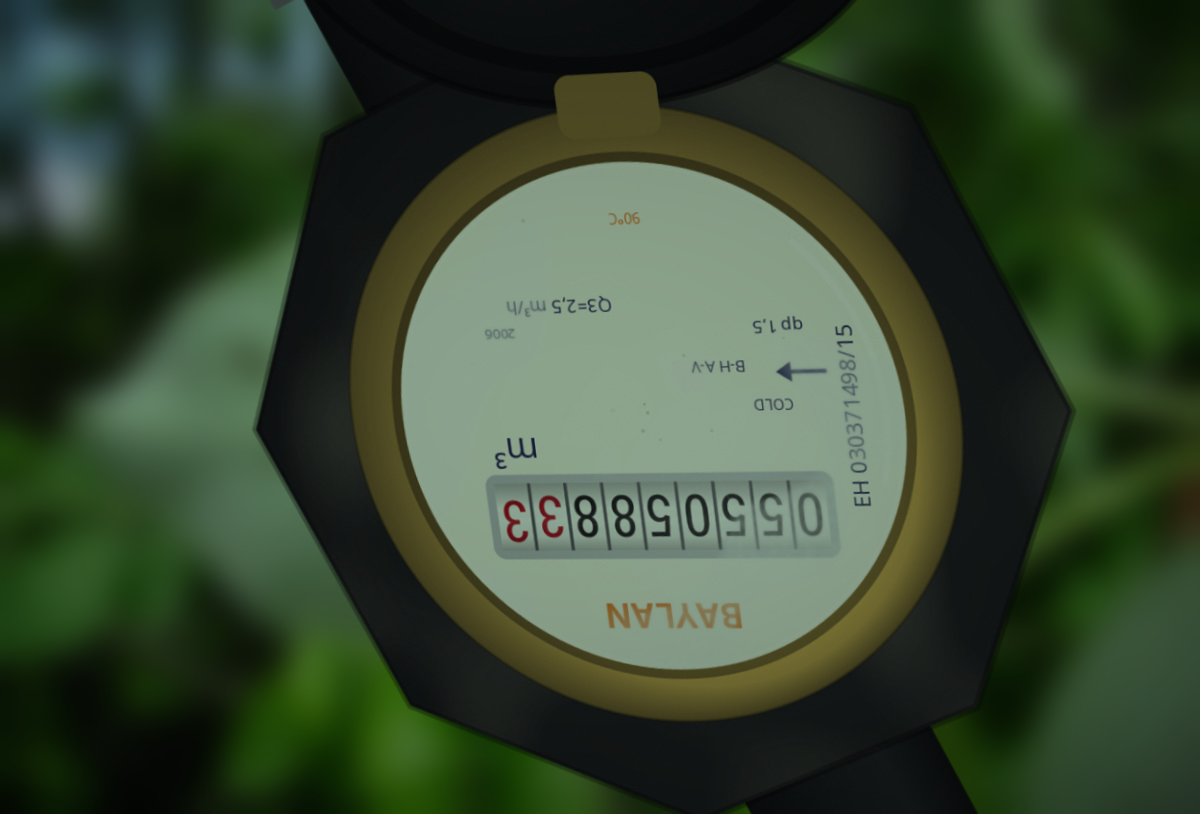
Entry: 550588.33; m³
